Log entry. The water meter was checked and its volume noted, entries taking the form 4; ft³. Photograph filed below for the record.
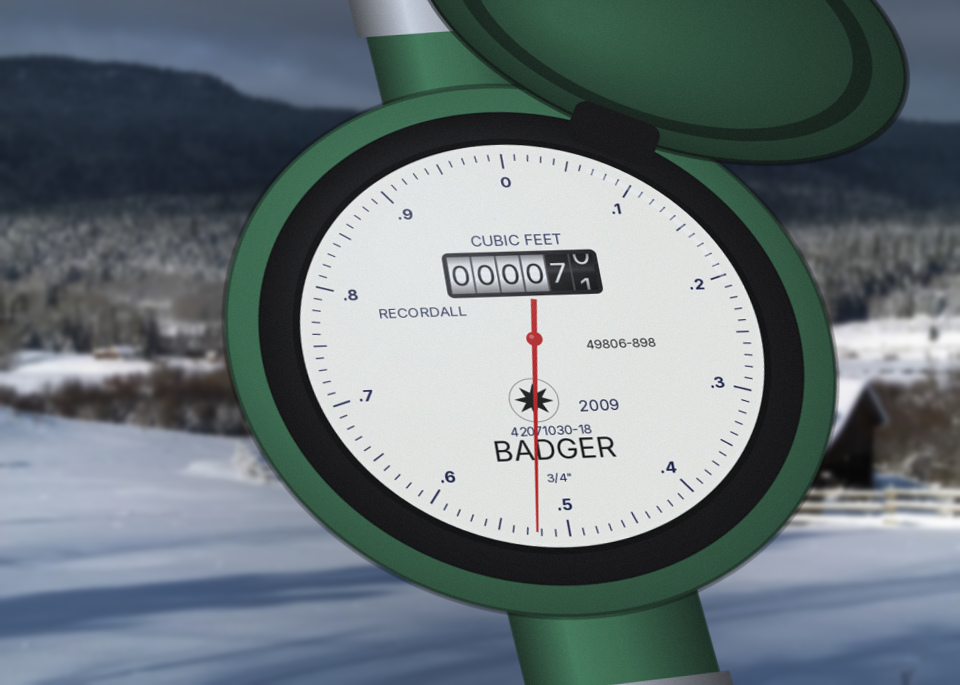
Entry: 70.52; ft³
